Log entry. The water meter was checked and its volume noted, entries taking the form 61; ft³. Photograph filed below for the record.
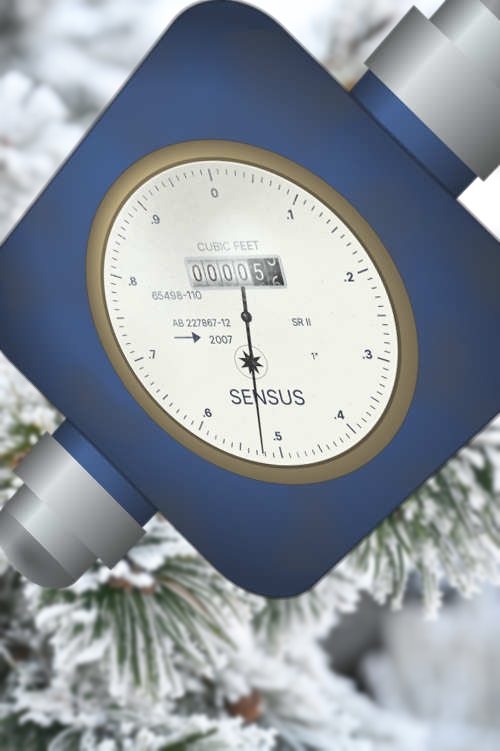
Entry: 55.52; ft³
